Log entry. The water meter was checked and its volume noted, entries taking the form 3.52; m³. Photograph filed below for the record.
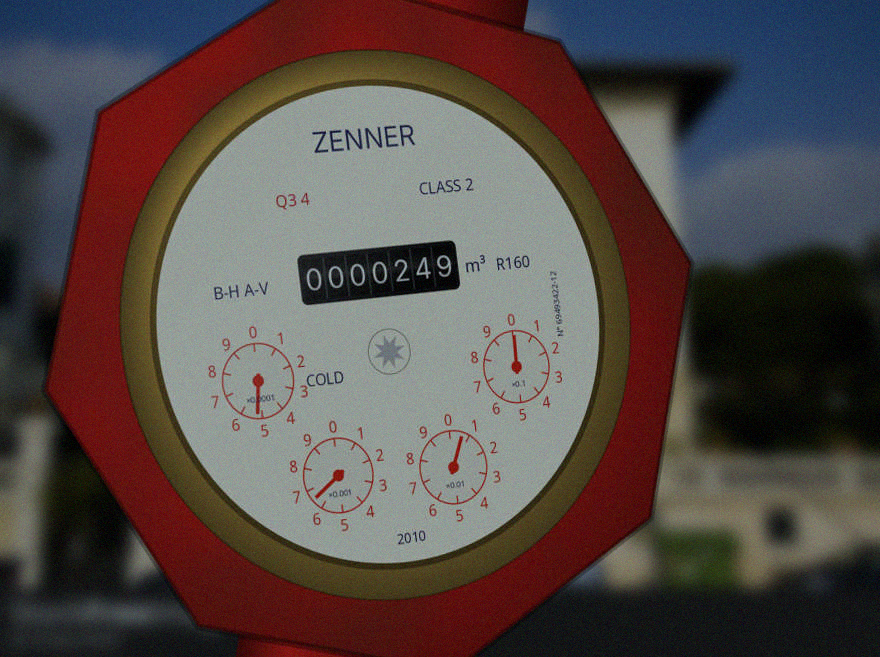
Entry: 249.0065; m³
